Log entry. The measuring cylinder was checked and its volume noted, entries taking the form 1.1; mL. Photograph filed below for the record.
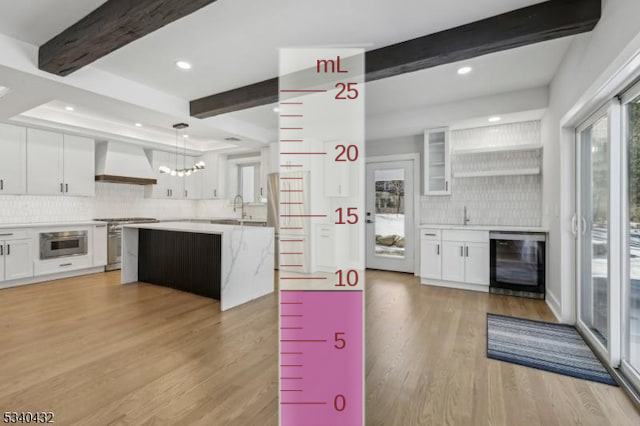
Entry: 9; mL
